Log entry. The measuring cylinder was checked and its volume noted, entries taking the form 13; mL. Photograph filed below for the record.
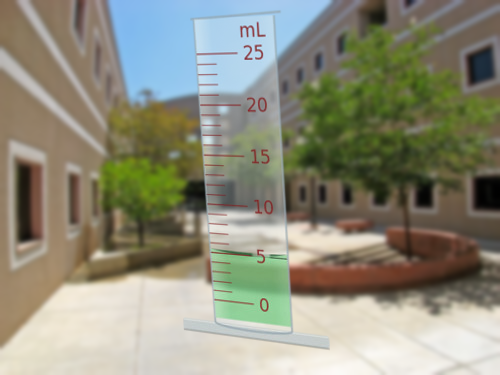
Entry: 5; mL
